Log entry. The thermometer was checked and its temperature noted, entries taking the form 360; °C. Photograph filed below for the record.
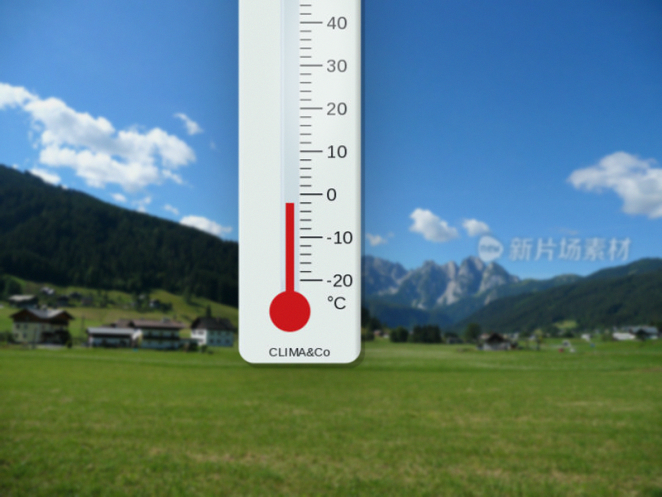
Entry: -2; °C
